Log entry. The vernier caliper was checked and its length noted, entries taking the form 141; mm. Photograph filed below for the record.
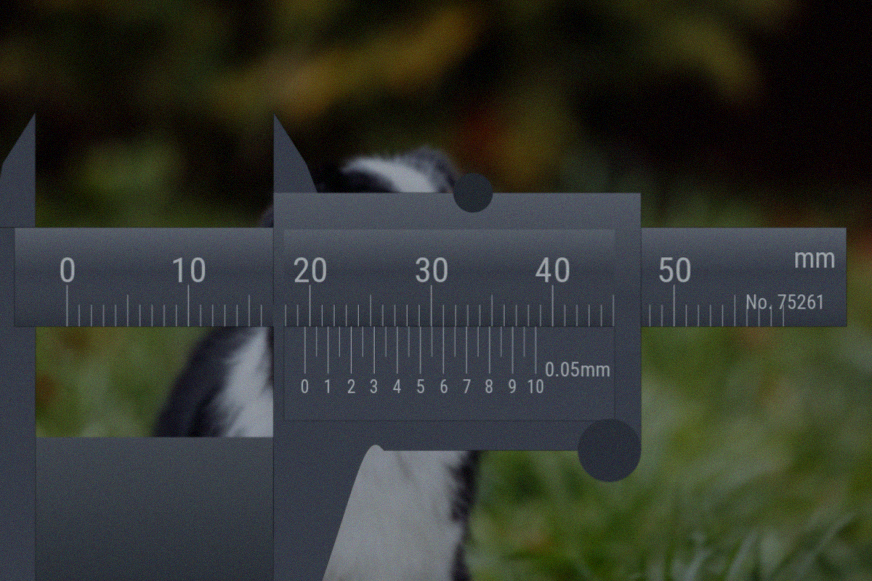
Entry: 19.6; mm
